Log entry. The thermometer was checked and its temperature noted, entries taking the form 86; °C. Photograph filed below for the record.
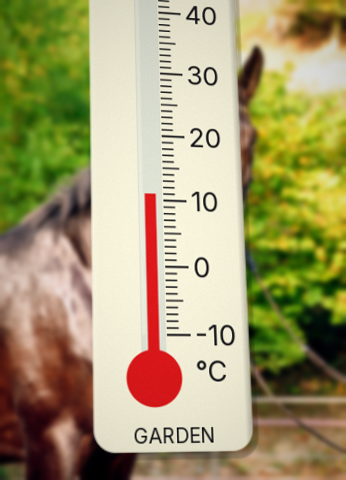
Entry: 11; °C
